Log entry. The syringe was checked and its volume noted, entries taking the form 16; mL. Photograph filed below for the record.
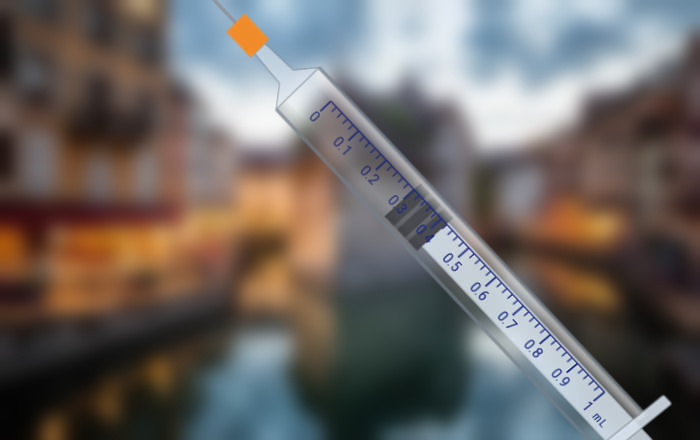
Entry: 0.3; mL
